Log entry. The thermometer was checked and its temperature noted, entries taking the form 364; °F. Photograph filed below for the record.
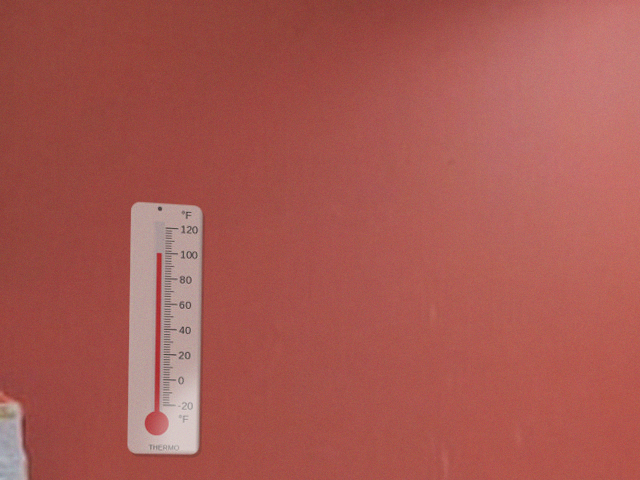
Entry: 100; °F
